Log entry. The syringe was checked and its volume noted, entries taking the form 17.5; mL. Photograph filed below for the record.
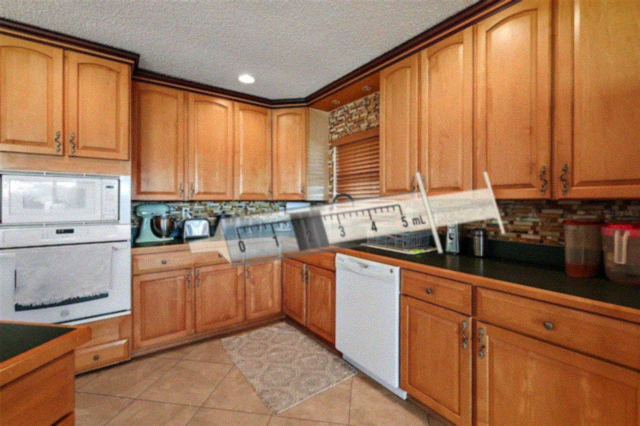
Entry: 1.6; mL
